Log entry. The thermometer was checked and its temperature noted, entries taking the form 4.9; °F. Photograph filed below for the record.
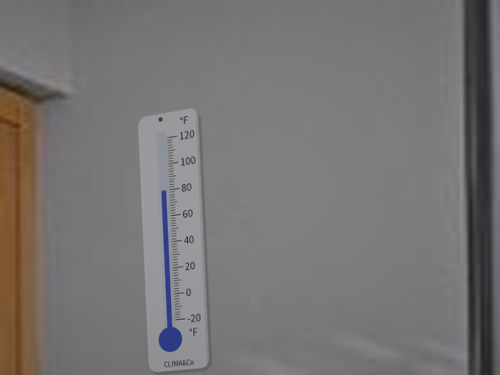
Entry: 80; °F
